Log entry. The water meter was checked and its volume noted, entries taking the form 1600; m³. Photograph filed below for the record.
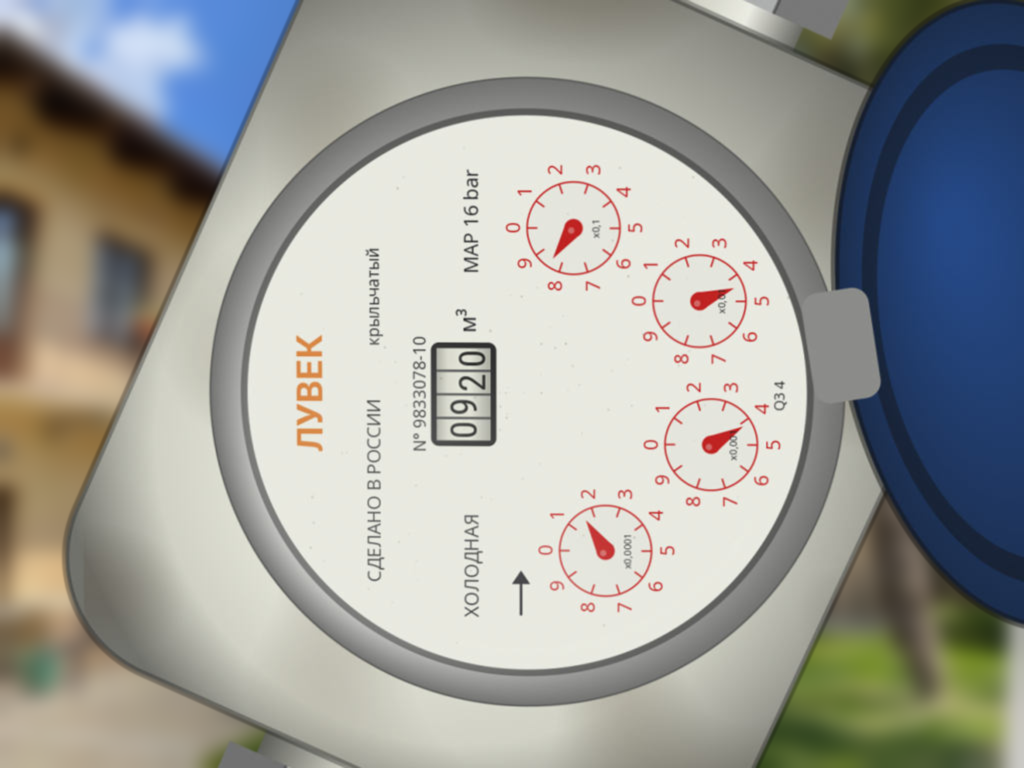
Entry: 919.8441; m³
